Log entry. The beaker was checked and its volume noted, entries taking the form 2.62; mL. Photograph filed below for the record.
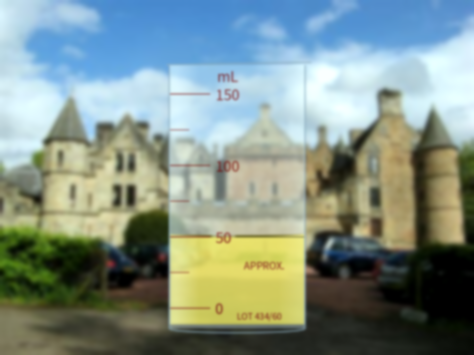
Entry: 50; mL
